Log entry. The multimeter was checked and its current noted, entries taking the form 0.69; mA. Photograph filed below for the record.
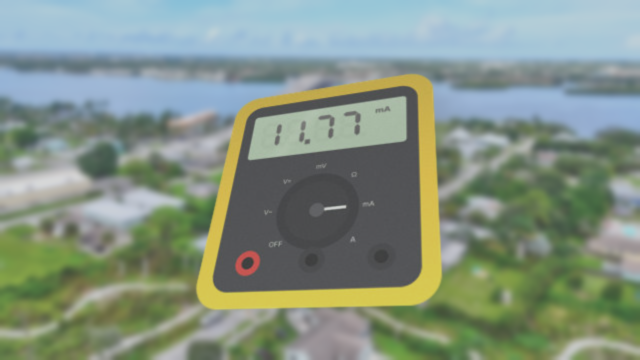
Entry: 11.77; mA
